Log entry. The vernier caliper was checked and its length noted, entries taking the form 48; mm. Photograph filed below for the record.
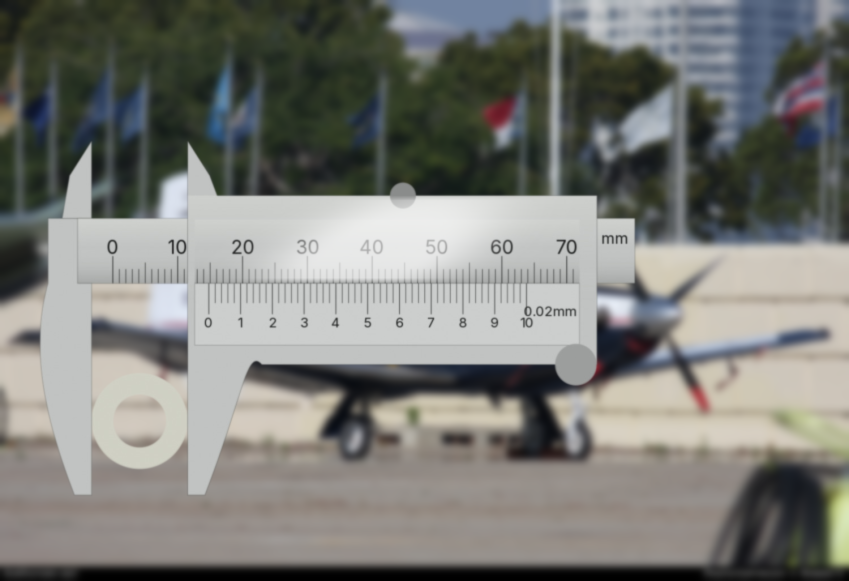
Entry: 14.8; mm
